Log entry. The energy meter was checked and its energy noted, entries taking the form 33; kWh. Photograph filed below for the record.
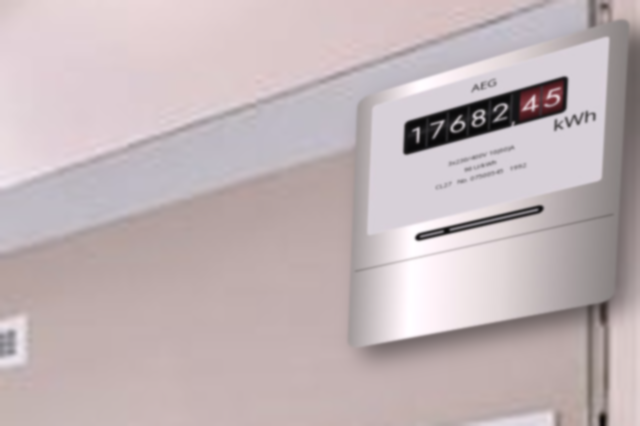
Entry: 17682.45; kWh
